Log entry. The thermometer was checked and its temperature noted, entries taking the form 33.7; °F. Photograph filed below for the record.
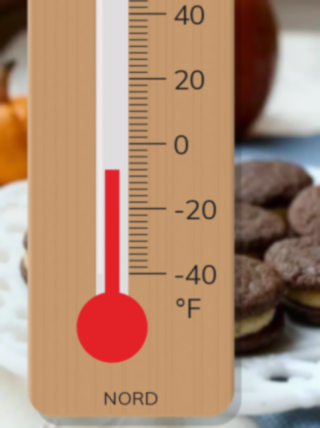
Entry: -8; °F
